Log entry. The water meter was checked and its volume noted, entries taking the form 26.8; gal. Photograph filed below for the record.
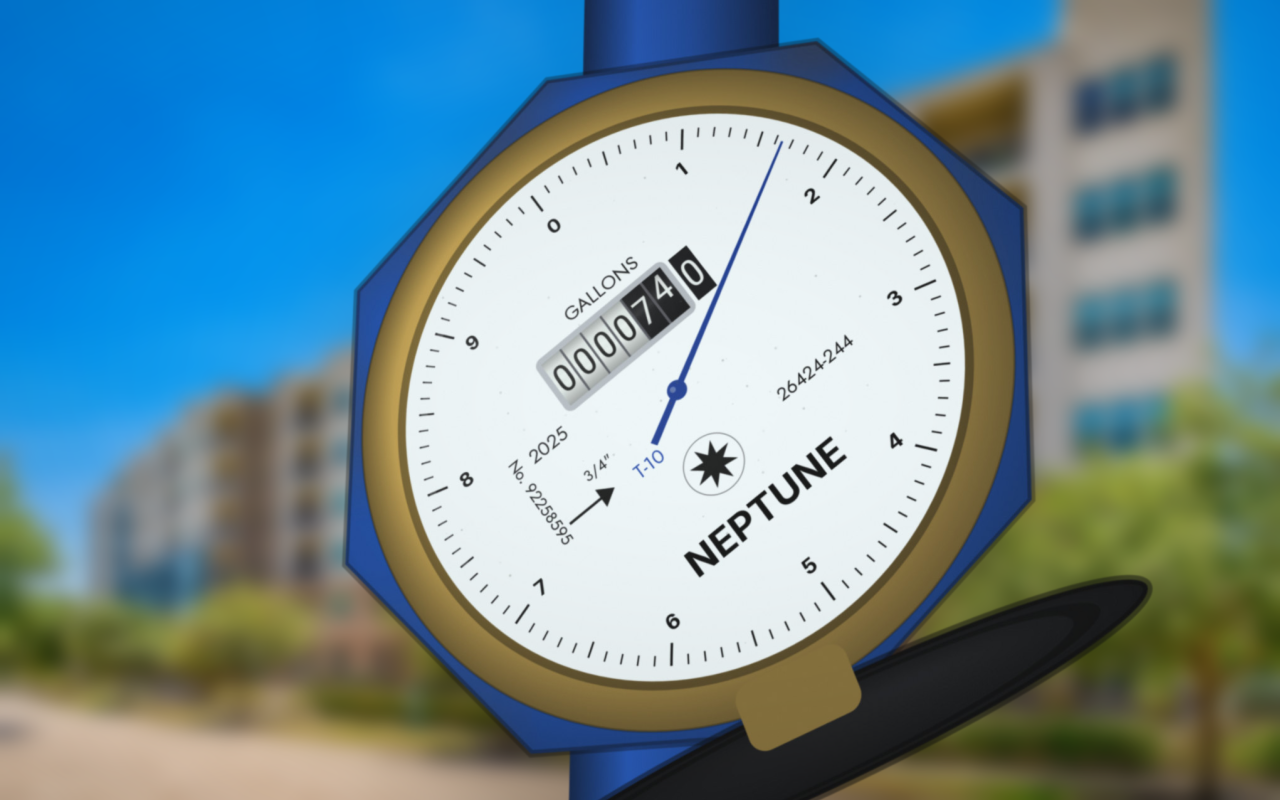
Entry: 741.6; gal
